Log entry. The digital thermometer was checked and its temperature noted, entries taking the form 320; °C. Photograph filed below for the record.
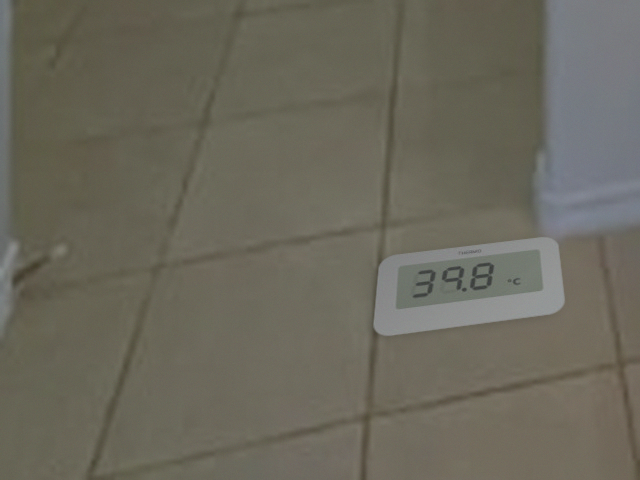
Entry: 39.8; °C
